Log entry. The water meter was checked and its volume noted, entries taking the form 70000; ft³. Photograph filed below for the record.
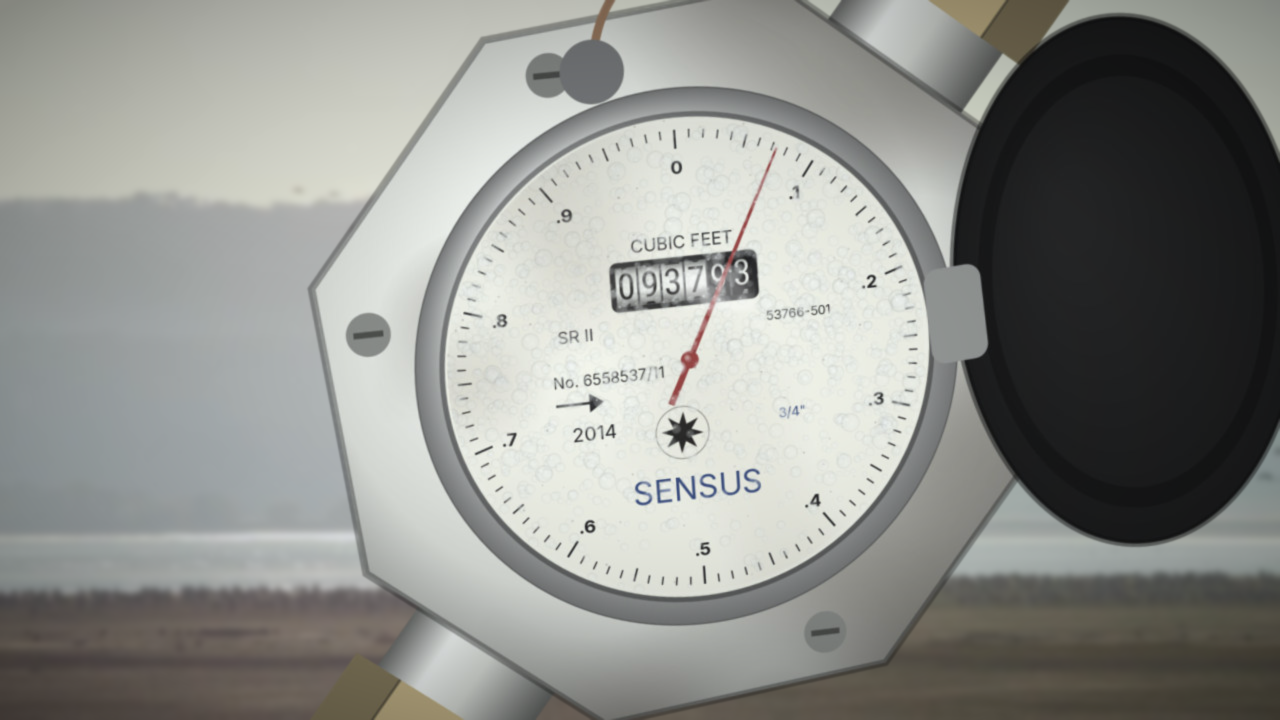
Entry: 93793.07; ft³
